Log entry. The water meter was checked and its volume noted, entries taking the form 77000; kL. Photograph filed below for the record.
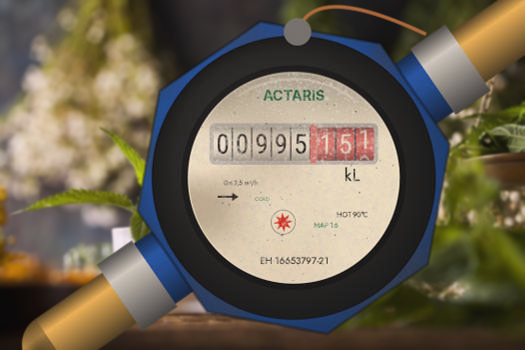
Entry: 995.151; kL
